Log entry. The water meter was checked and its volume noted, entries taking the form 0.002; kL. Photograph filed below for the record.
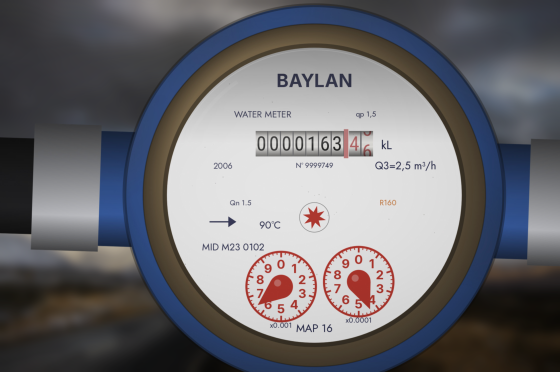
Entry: 163.4564; kL
